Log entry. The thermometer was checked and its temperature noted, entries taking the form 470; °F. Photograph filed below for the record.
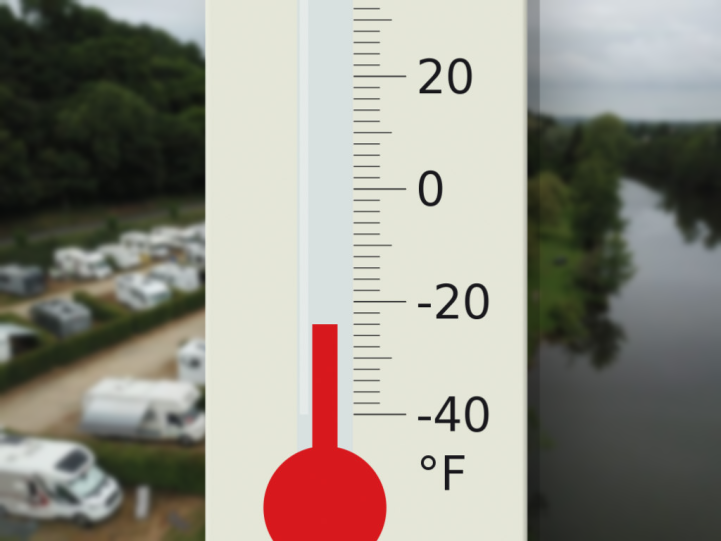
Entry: -24; °F
